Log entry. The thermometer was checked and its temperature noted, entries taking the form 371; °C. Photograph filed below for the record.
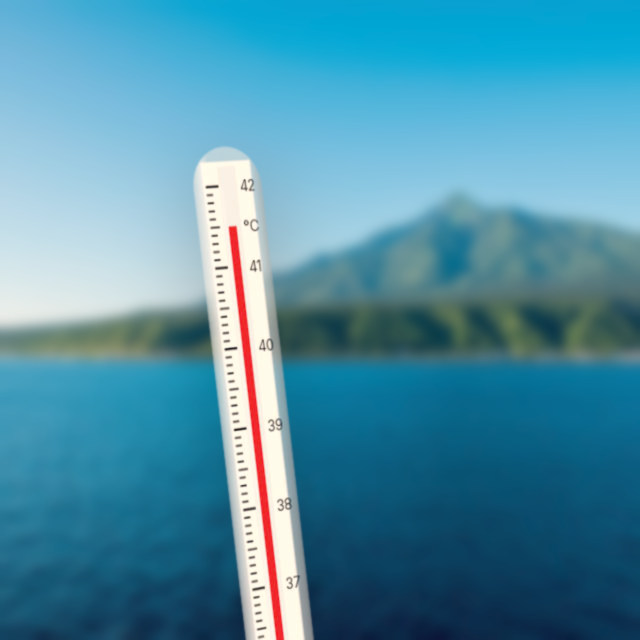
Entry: 41.5; °C
